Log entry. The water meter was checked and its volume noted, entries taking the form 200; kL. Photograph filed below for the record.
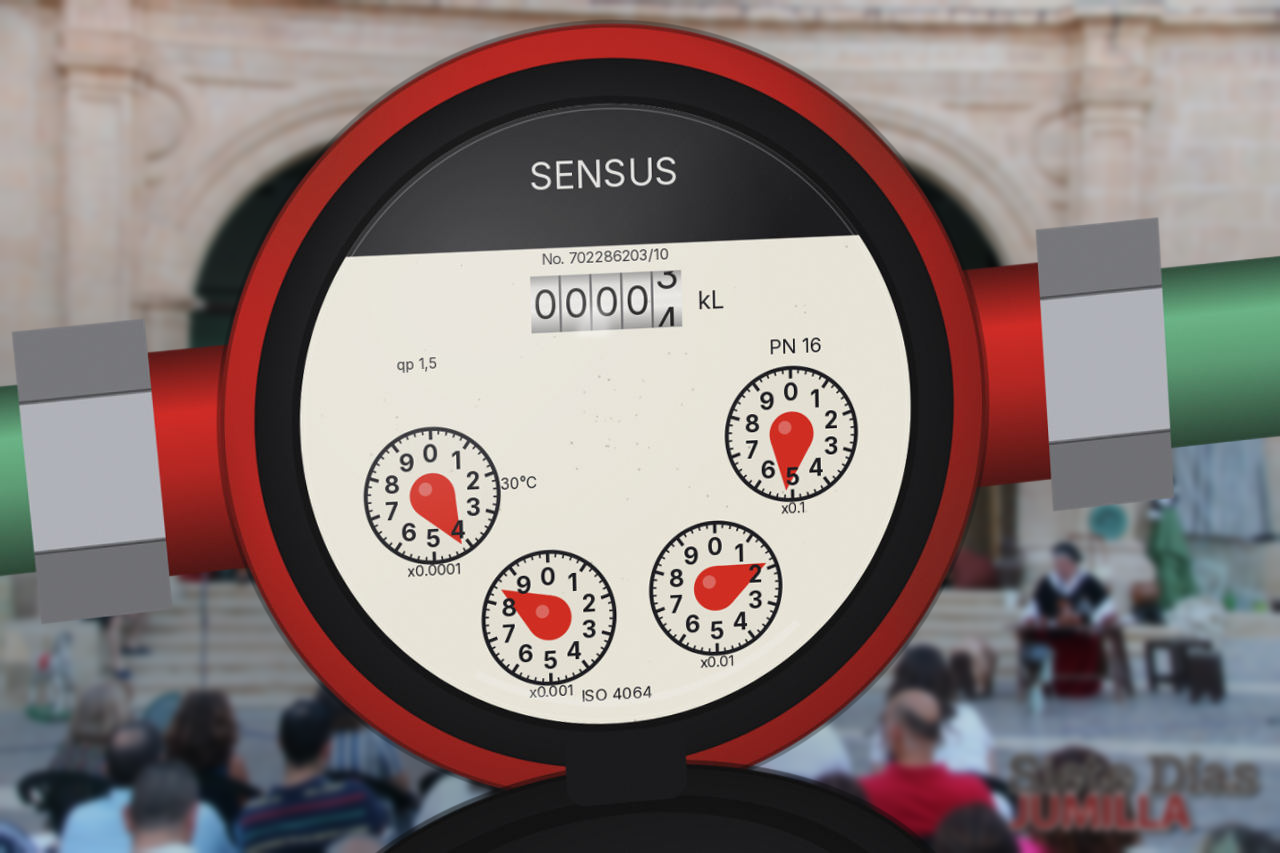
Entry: 3.5184; kL
